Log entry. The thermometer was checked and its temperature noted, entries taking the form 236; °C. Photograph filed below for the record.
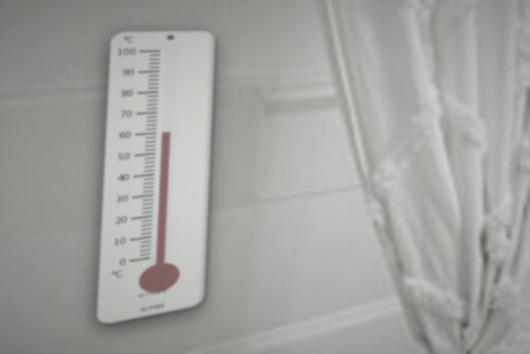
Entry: 60; °C
